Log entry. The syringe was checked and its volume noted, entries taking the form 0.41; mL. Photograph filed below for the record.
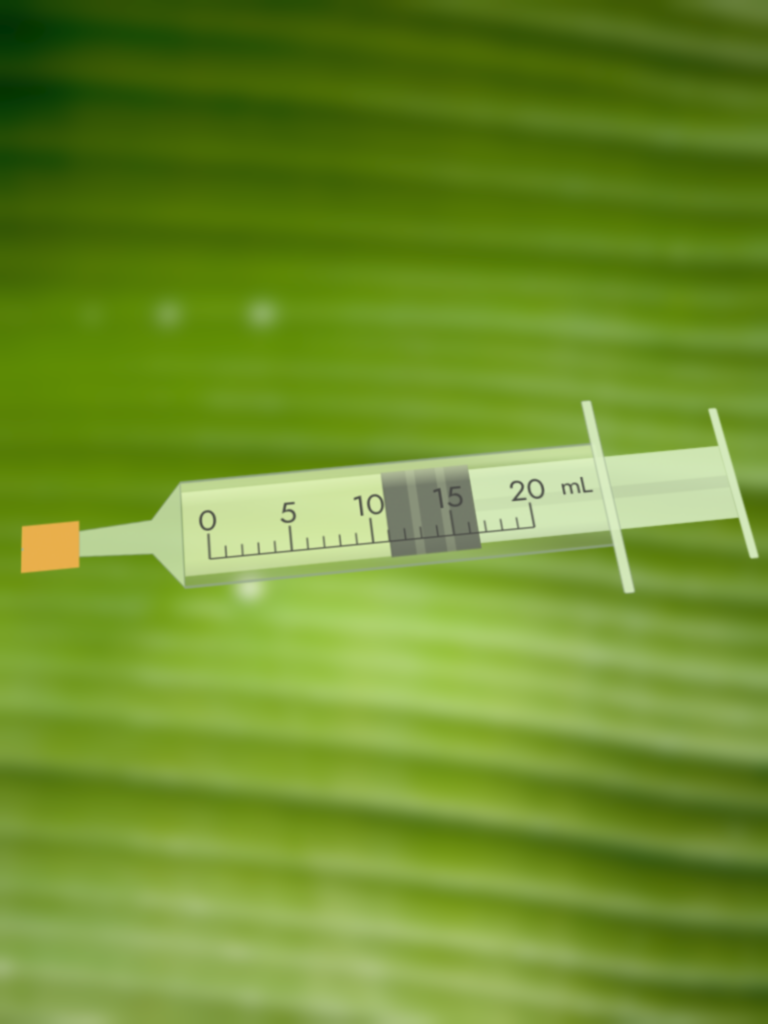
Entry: 11; mL
